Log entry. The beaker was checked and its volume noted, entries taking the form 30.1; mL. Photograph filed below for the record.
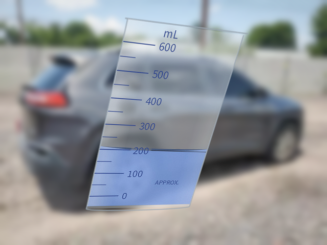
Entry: 200; mL
